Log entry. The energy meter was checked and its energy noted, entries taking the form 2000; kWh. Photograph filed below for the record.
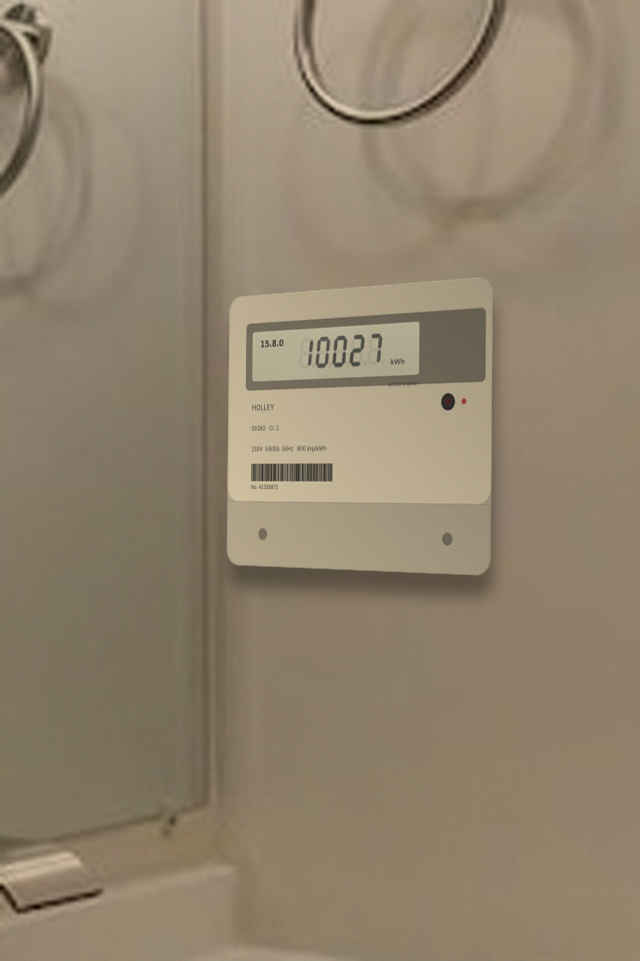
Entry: 10027; kWh
